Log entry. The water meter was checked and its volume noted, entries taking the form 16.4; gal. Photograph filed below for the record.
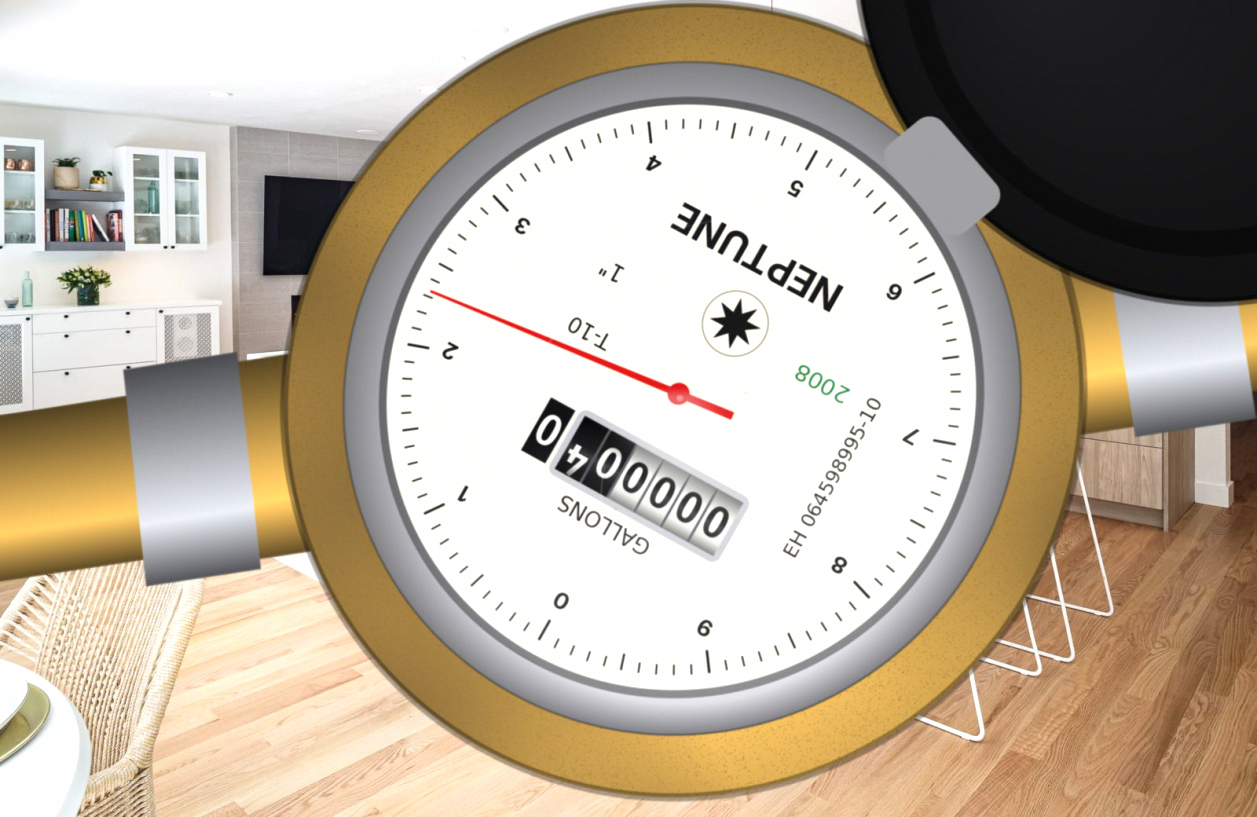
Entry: 42.3; gal
